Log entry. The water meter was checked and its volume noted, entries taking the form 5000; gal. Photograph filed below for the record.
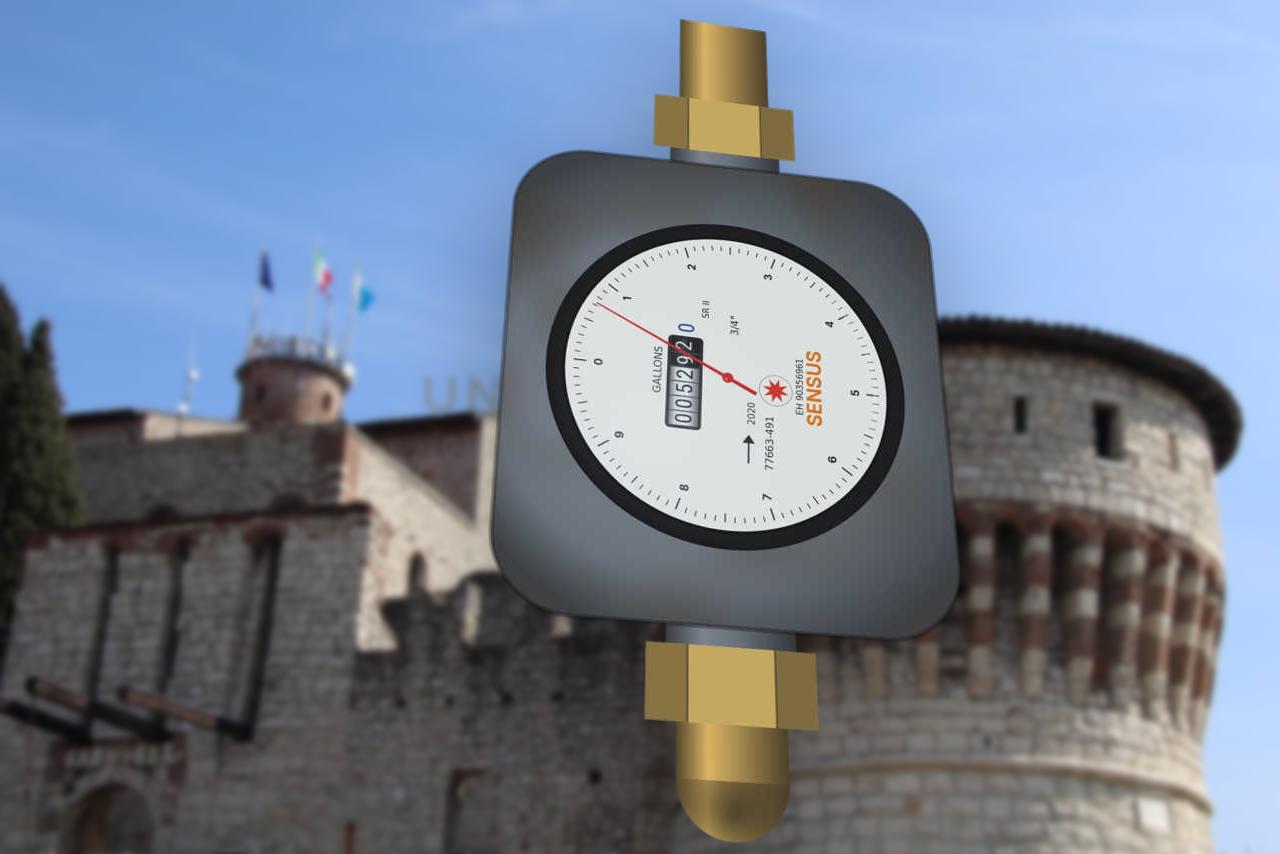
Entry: 52920.7; gal
